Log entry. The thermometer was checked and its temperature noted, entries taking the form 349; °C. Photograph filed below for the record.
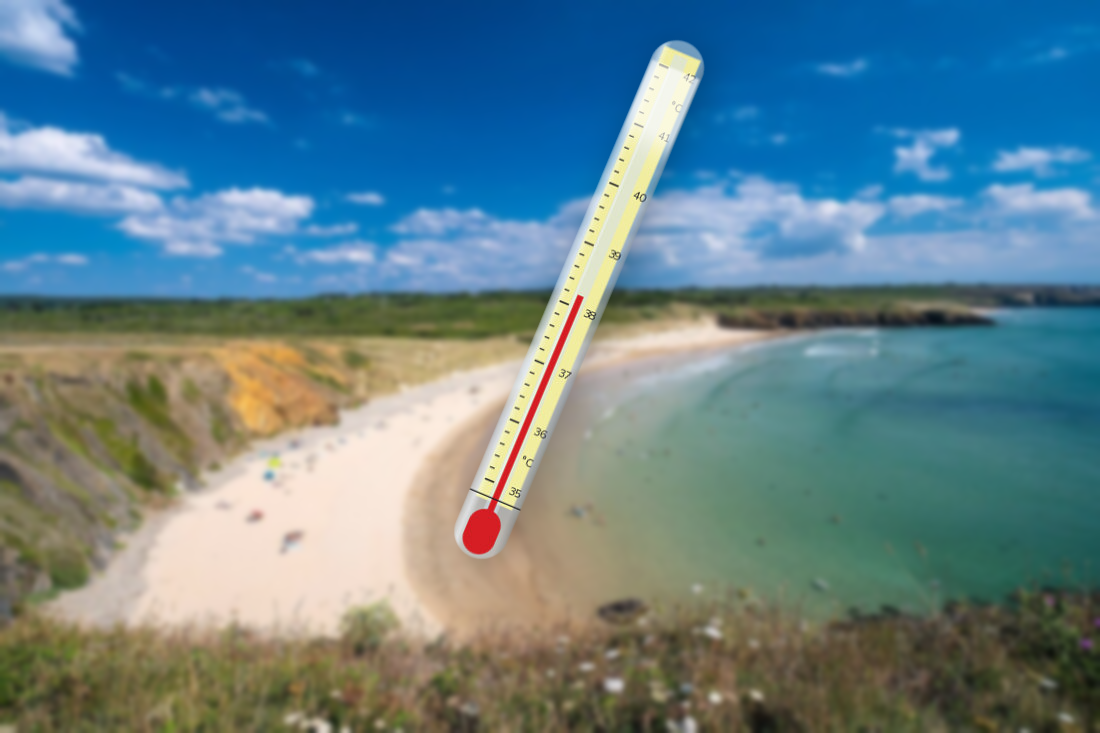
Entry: 38.2; °C
